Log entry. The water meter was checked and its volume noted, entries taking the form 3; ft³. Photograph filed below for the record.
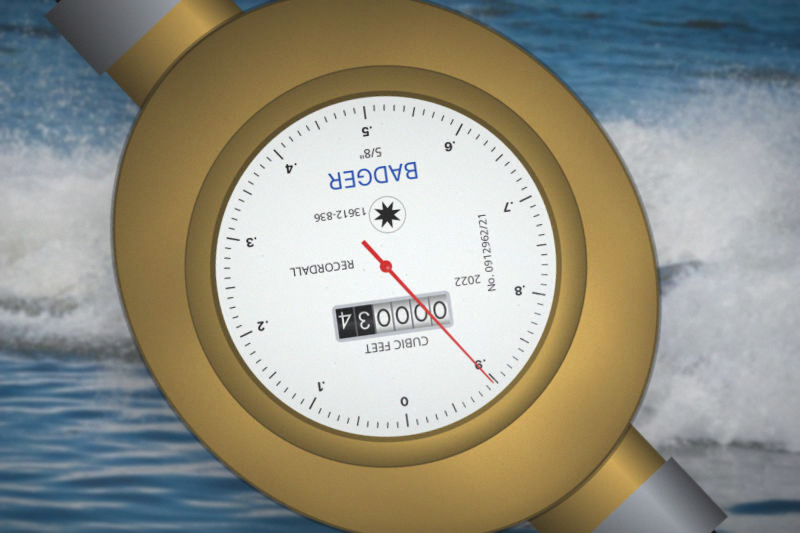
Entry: 33.90; ft³
